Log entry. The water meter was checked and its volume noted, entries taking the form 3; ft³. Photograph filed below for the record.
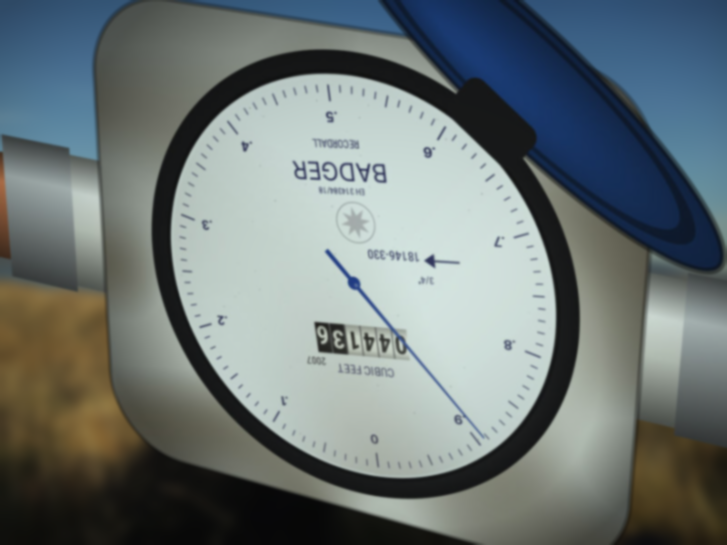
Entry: 44135.89; ft³
